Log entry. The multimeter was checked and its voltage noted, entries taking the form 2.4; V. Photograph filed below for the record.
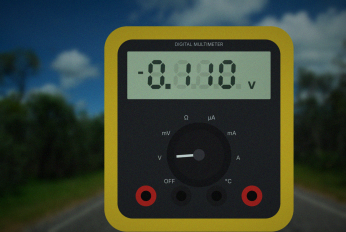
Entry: -0.110; V
